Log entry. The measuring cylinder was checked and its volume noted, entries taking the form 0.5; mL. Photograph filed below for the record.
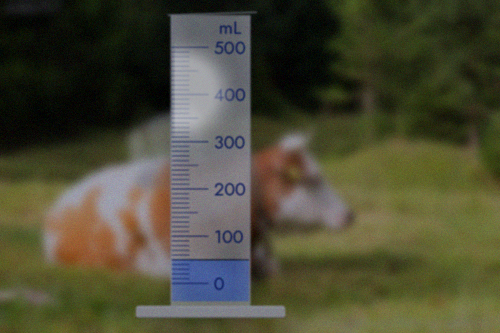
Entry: 50; mL
